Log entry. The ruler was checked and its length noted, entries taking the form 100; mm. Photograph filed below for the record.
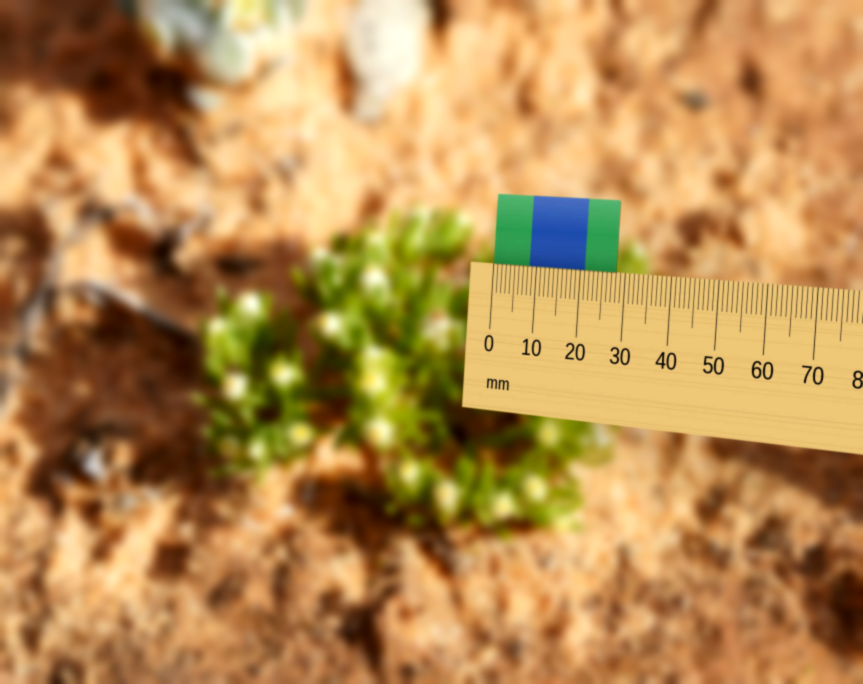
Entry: 28; mm
